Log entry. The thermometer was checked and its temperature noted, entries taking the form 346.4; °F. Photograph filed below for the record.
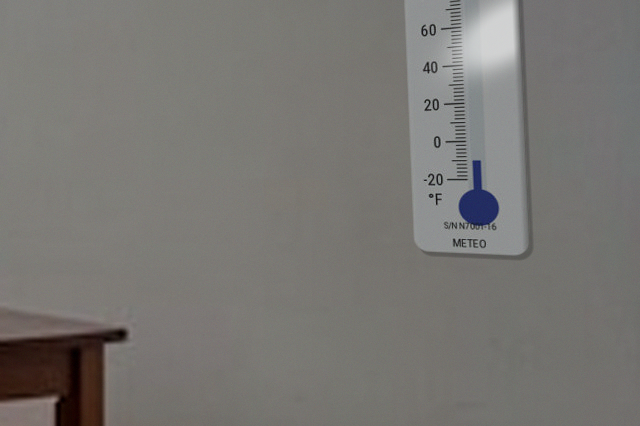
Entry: -10; °F
